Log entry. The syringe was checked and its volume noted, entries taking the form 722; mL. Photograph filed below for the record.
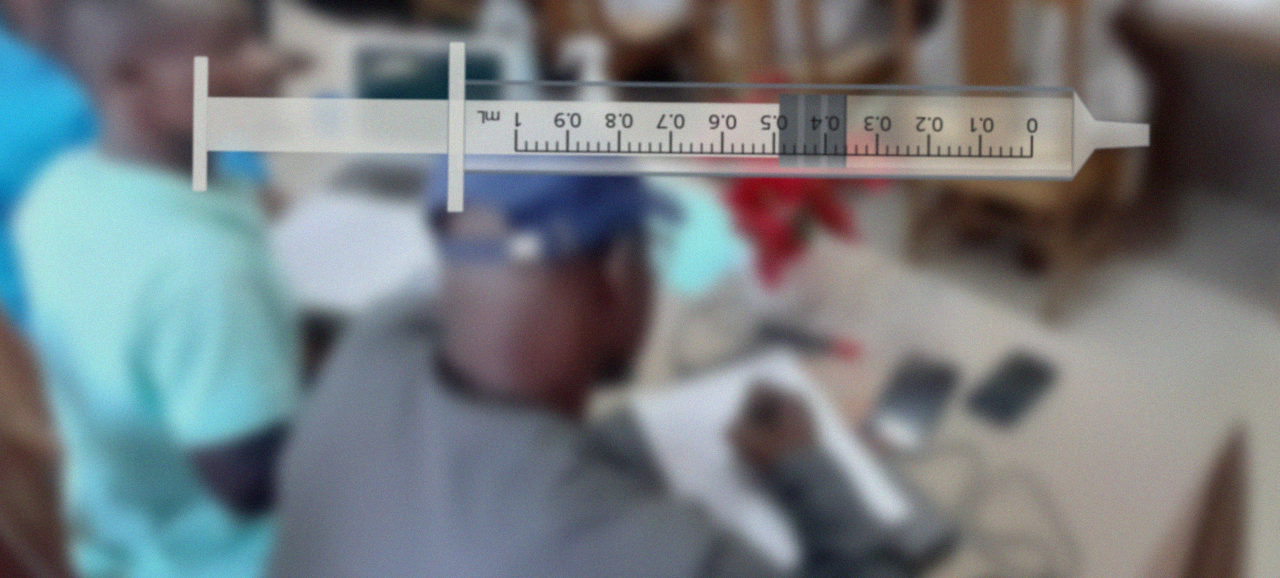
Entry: 0.36; mL
